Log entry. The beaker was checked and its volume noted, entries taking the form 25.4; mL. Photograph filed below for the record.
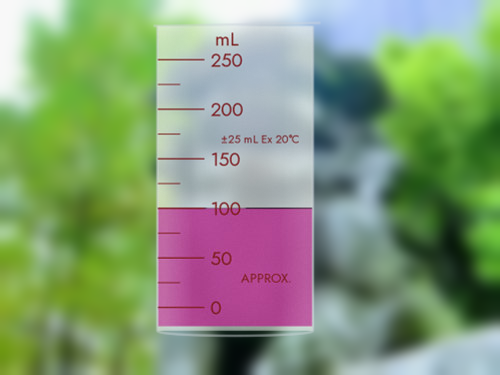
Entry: 100; mL
